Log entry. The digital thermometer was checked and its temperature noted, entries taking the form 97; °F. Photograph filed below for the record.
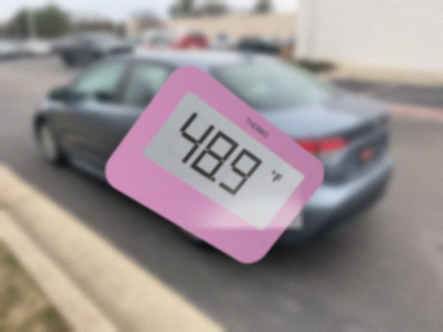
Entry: 48.9; °F
